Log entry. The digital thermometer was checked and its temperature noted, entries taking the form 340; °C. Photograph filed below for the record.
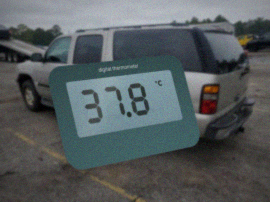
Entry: 37.8; °C
